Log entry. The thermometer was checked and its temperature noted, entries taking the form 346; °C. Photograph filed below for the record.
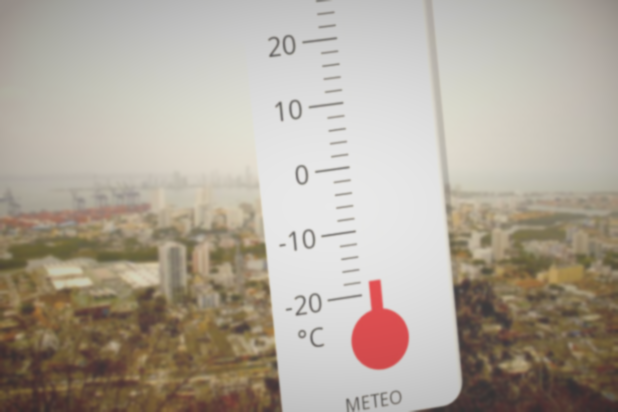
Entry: -18; °C
